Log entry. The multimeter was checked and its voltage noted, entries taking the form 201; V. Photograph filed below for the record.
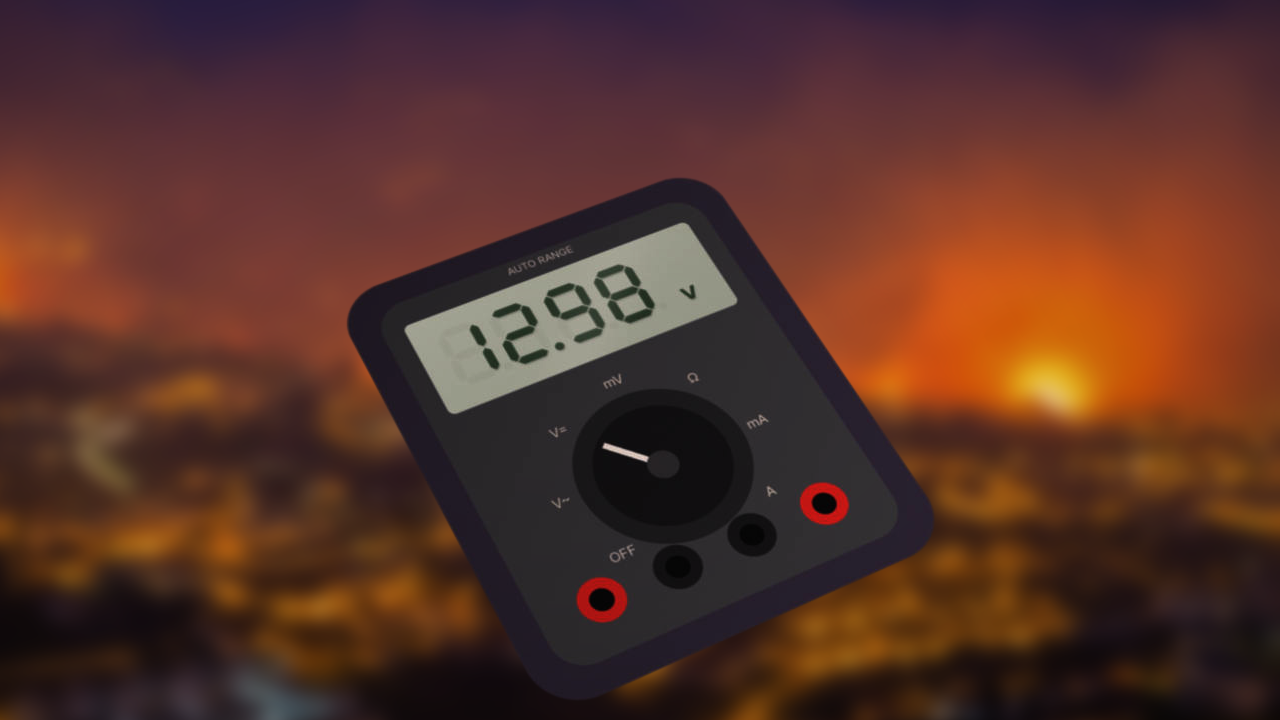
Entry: 12.98; V
